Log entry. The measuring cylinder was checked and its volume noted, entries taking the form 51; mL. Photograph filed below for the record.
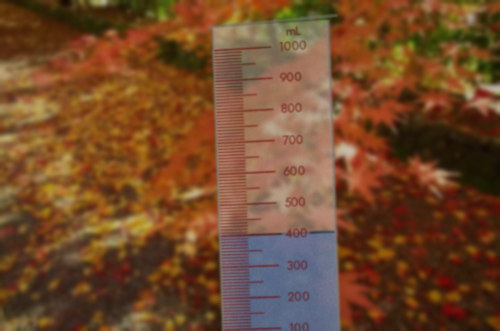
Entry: 400; mL
